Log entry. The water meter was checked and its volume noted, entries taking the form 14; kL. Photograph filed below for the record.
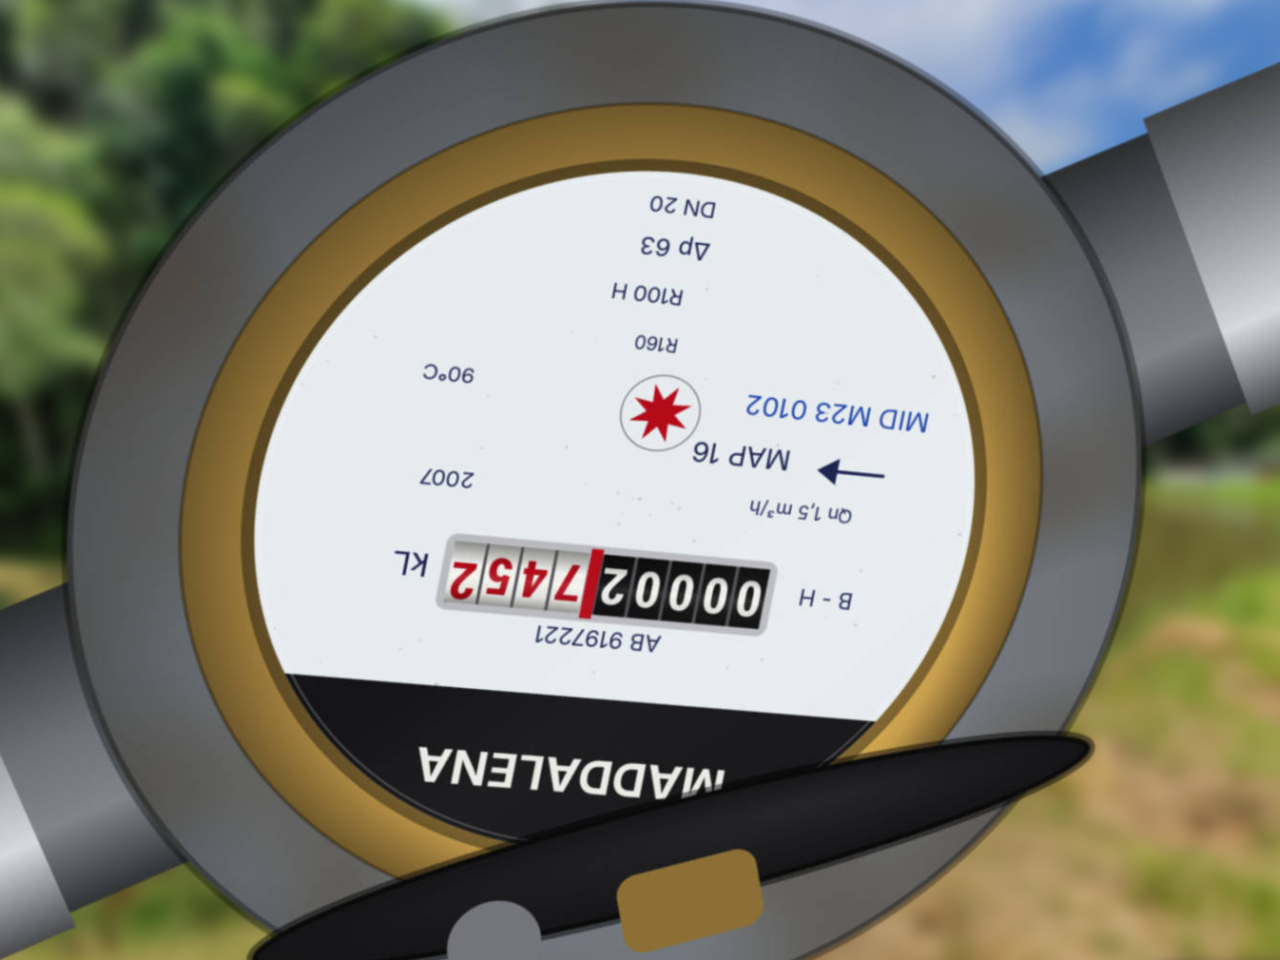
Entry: 2.7452; kL
